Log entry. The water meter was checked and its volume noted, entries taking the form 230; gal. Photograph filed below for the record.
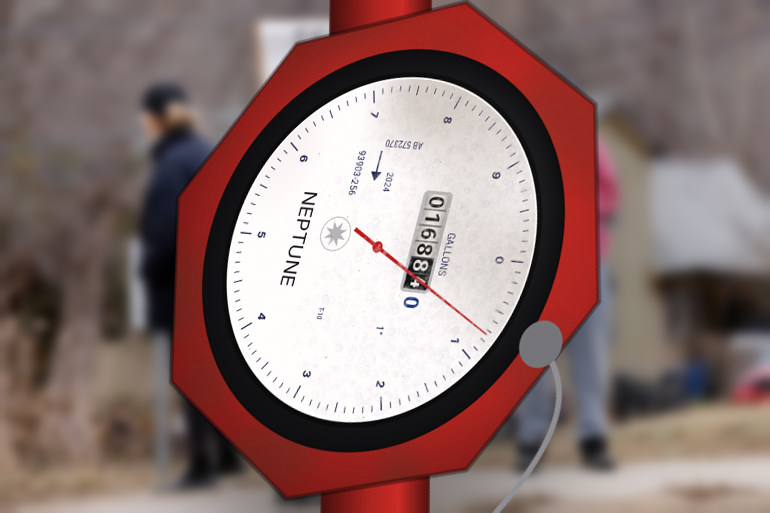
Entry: 168840.7; gal
